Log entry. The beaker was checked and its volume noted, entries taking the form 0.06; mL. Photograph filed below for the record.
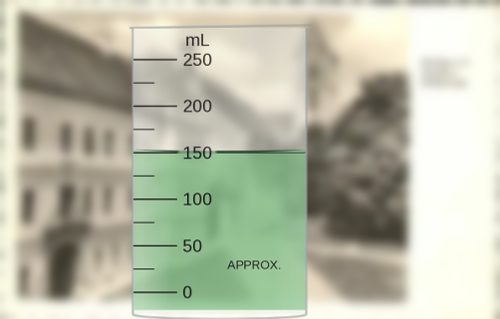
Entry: 150; mL
